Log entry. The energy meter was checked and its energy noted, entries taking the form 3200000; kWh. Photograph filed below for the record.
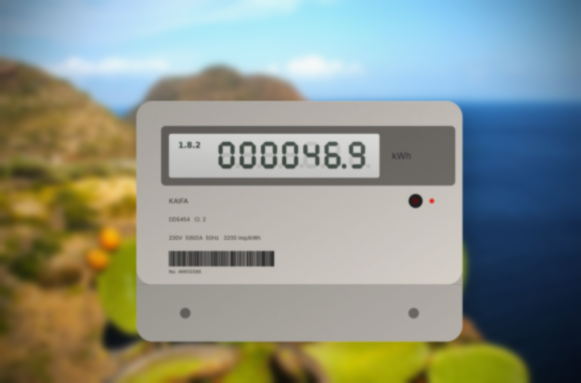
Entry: 46.9; kWh
